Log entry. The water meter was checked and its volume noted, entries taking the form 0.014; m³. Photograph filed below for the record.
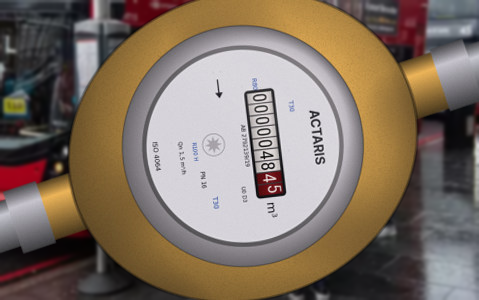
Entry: 48.45; m³
